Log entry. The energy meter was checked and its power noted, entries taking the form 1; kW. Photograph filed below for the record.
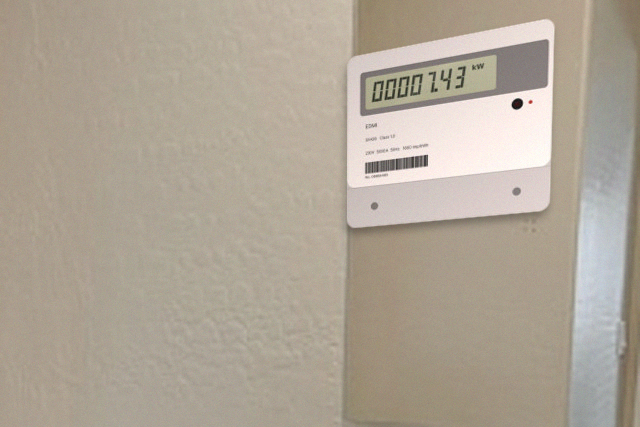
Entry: 7.43; kW
